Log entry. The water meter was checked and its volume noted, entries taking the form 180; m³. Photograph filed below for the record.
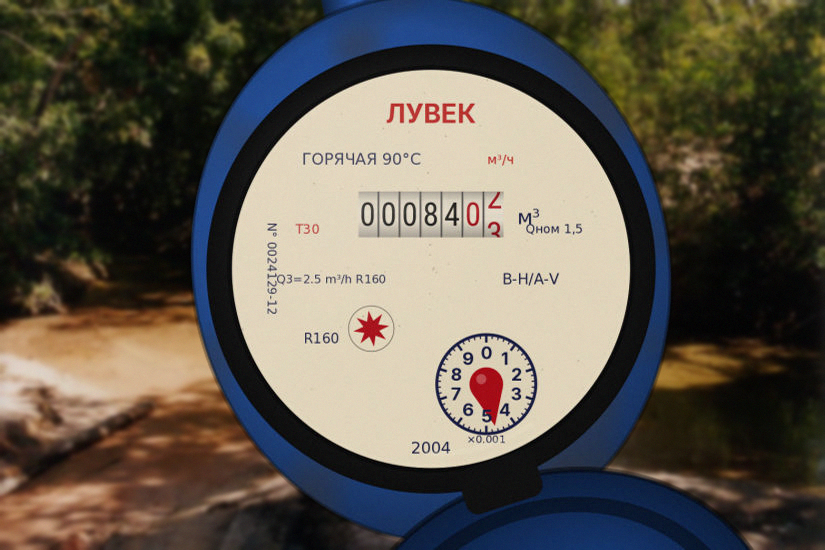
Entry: 84.024; m³
